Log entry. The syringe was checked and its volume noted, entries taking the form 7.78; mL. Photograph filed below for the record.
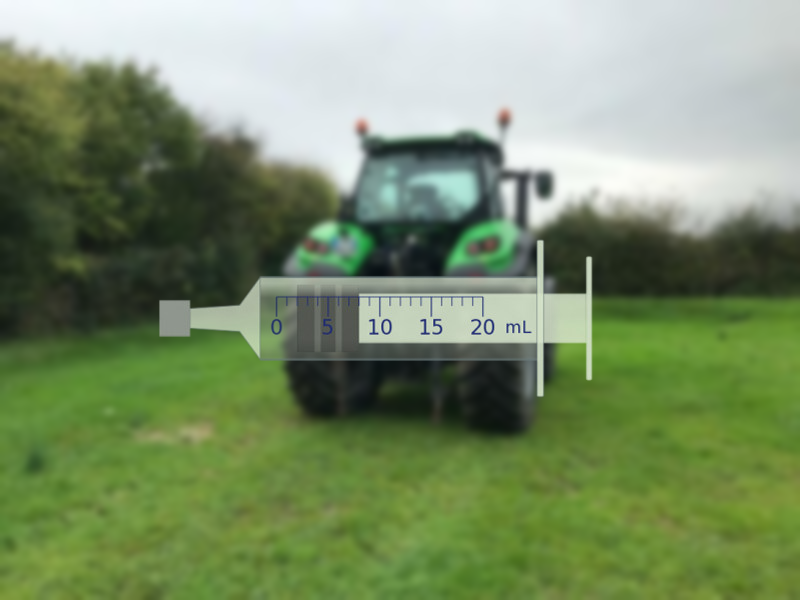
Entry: 2; mL
